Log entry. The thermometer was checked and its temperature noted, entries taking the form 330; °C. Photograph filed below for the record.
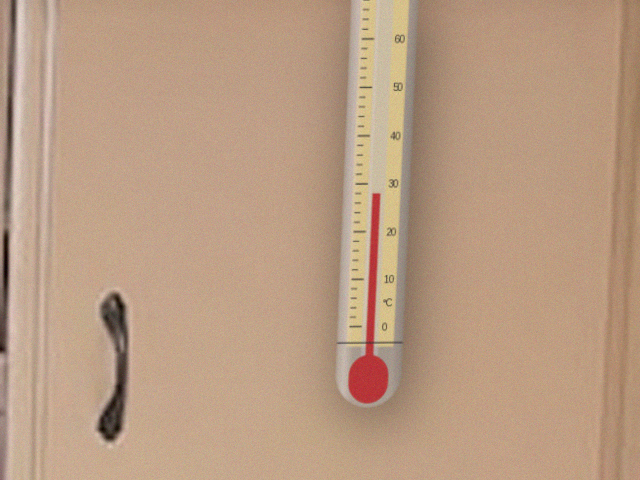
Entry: 28; °C
